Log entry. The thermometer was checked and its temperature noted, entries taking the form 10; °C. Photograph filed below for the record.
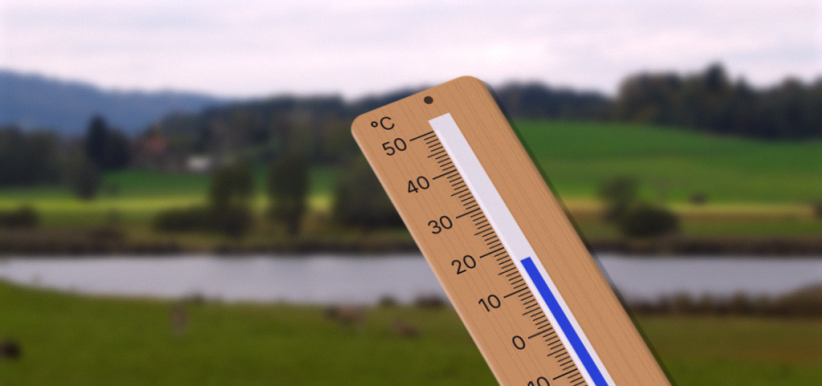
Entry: 16; °C
